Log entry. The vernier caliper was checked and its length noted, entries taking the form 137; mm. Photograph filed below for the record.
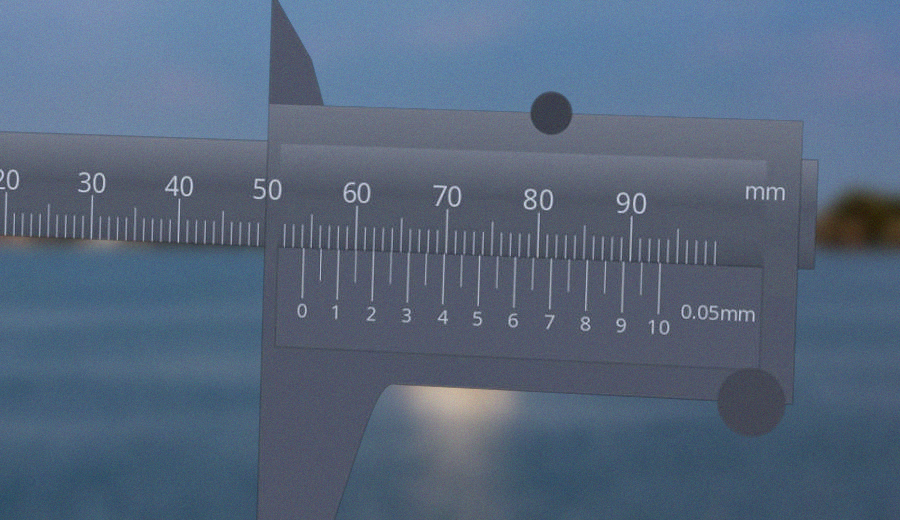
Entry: 54.2; mm
